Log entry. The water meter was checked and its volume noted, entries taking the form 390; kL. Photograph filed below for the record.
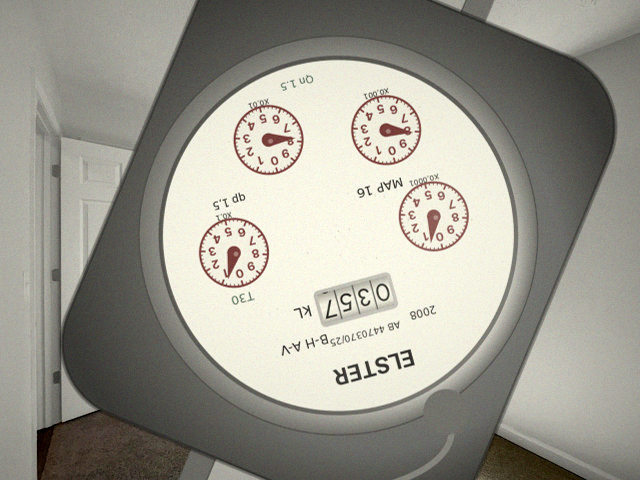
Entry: 357.0780; kL
